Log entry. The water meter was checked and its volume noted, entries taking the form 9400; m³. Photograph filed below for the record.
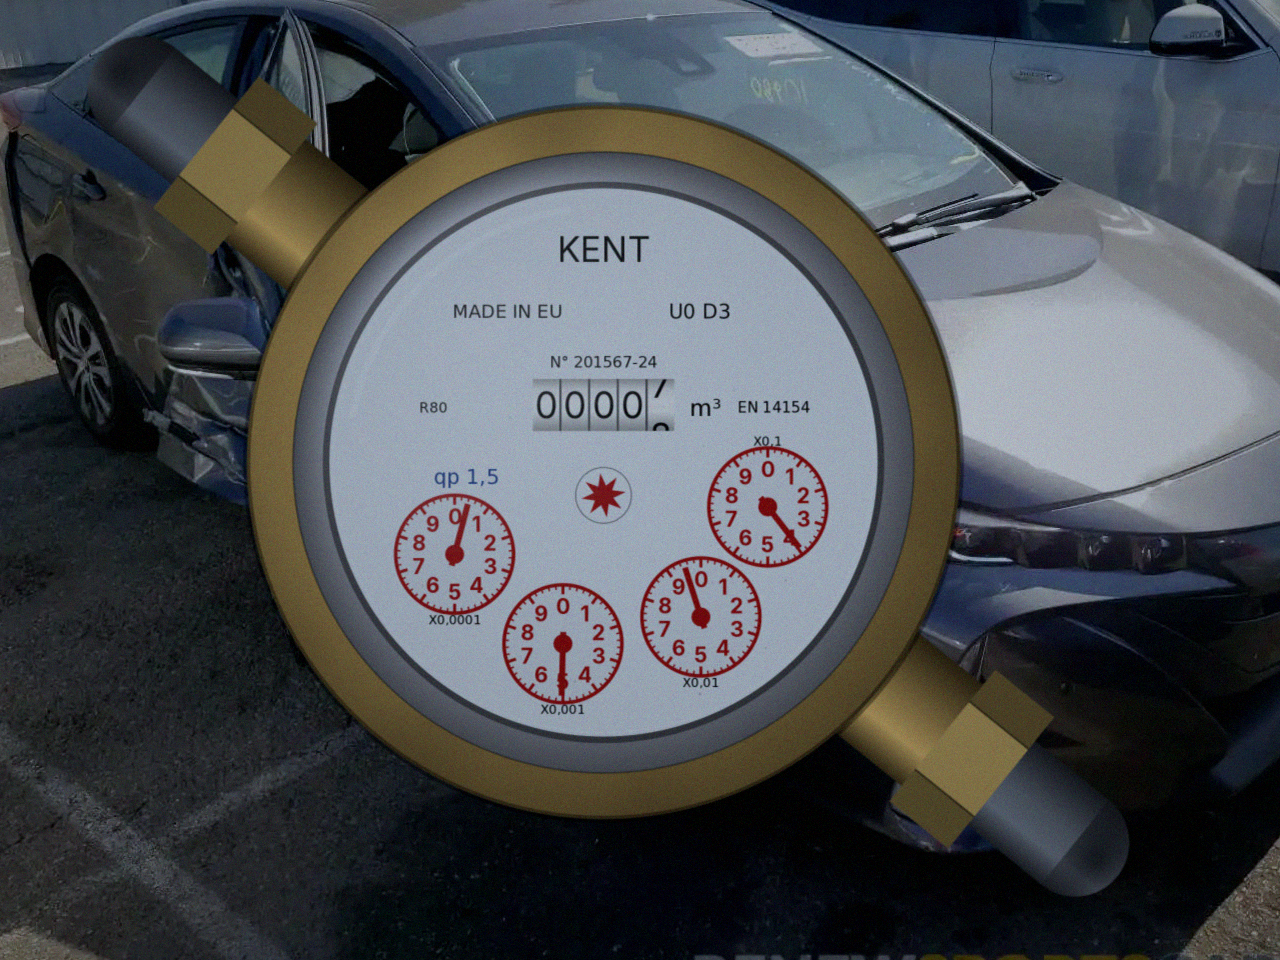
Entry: 7.3950; m³
